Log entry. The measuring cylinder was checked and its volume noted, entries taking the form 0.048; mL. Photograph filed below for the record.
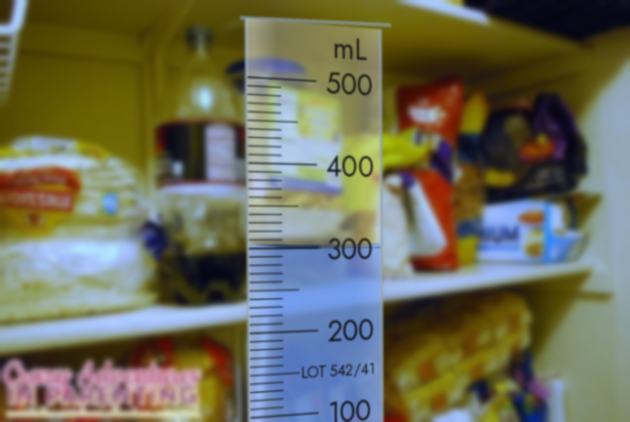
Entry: 300; mL
